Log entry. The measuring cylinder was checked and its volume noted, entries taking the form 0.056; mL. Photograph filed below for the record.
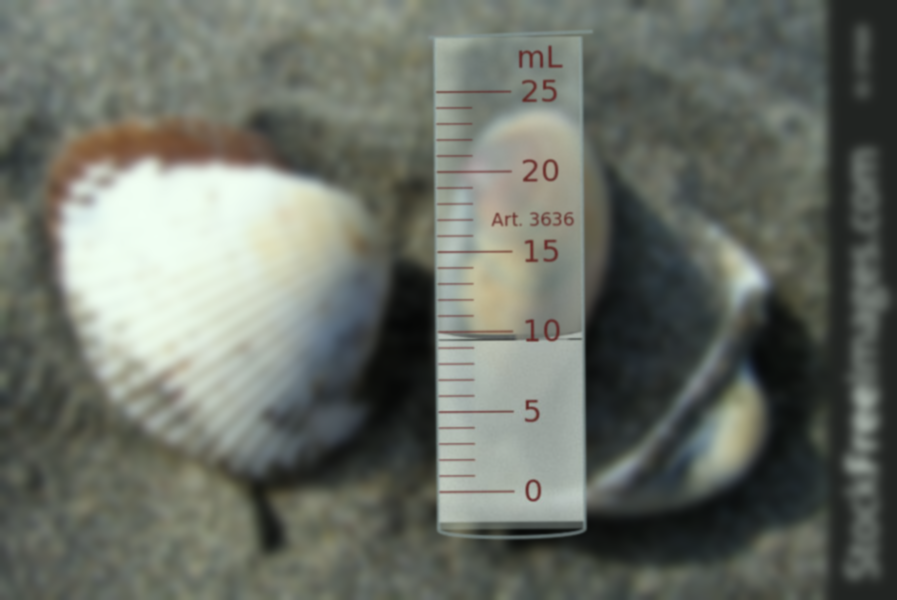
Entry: 9.5; mL
